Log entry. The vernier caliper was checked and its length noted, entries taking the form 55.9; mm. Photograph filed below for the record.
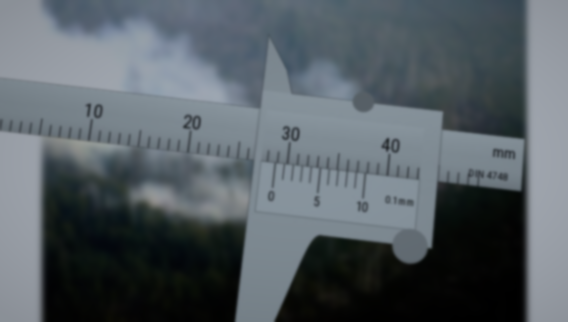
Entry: 28.8; mm
